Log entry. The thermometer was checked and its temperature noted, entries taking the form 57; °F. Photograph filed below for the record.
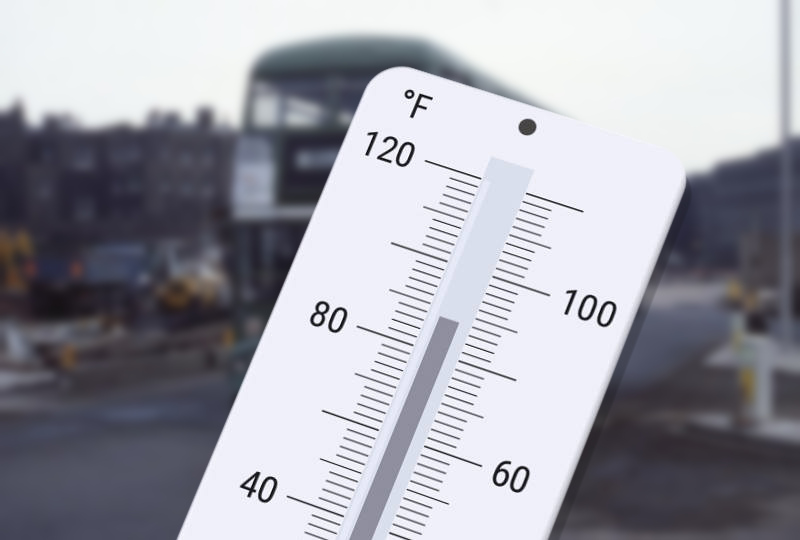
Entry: 88; °F
